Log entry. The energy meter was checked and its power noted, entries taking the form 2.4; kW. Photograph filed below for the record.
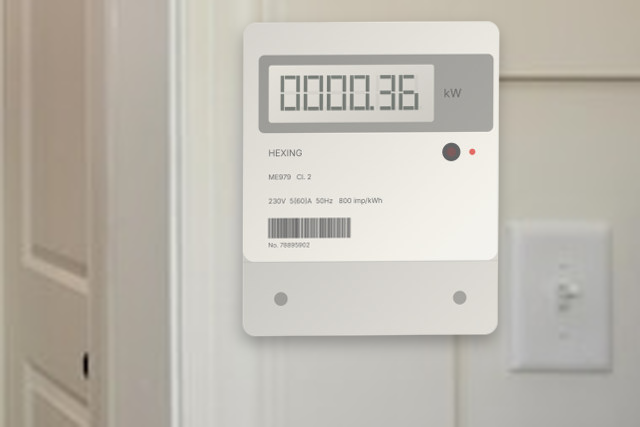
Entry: 0.36; kW
